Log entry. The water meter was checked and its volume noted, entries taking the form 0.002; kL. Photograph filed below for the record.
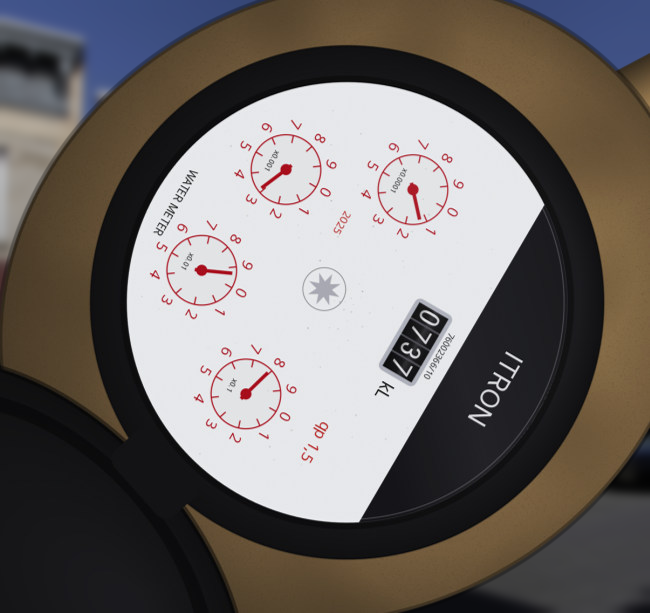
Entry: 737.7931; kL
